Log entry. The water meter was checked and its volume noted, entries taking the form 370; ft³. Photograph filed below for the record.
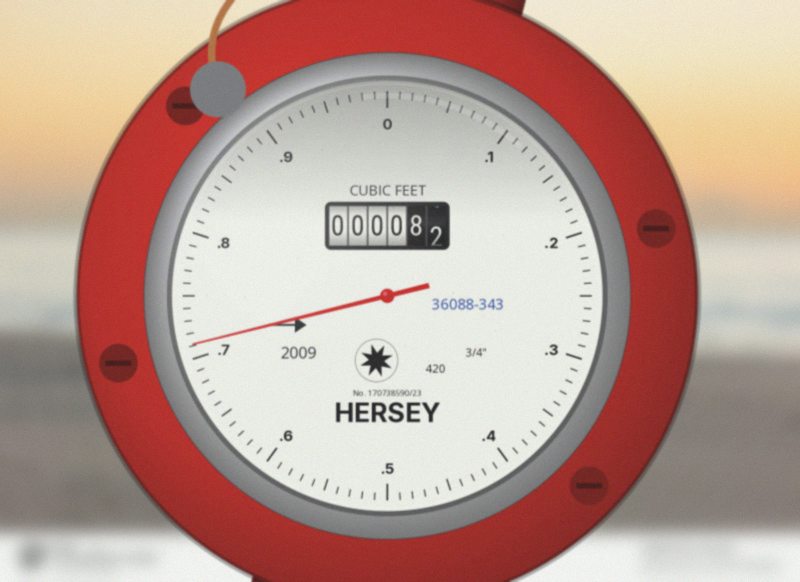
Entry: 81.71; ft³
